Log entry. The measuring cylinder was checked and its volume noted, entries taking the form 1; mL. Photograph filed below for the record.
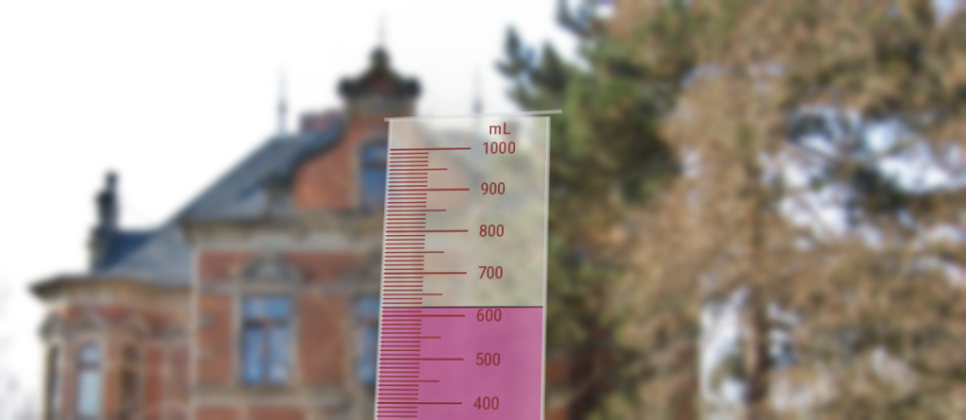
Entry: 620; mL
